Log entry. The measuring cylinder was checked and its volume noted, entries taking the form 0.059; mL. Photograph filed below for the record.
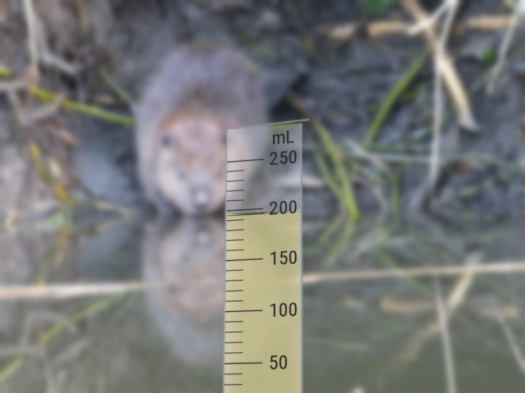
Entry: 195; mL
